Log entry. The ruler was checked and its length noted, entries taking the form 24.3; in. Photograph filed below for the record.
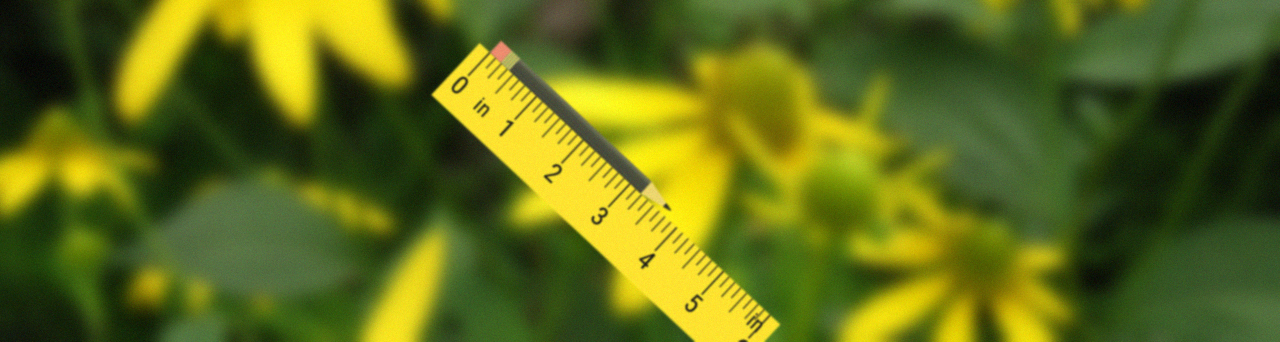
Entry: 3.75; in
